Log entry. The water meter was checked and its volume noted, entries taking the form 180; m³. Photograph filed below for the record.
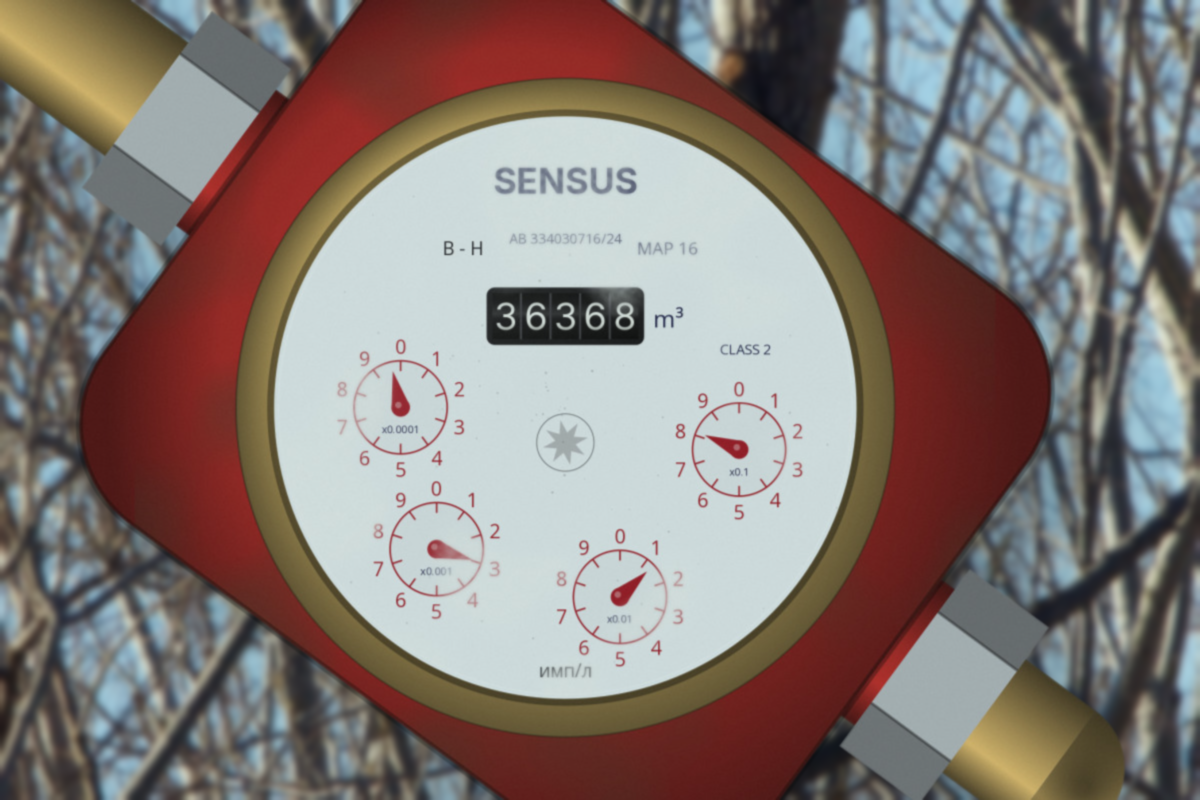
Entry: 36368.8129; m³
